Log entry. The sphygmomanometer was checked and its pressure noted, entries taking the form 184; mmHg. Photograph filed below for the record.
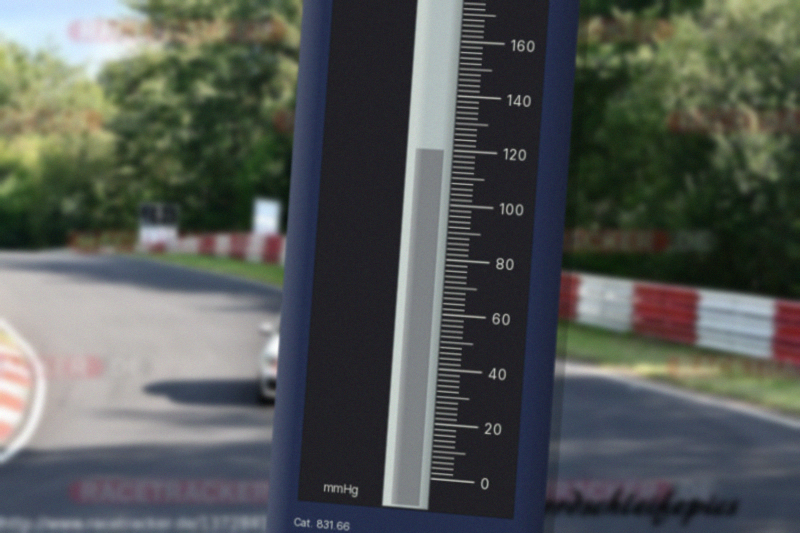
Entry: 120; mmHg
